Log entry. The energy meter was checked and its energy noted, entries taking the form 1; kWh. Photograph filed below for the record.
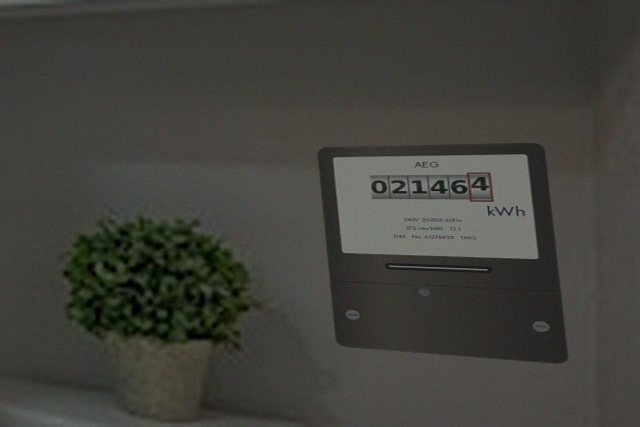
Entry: 2146.4; kWh
